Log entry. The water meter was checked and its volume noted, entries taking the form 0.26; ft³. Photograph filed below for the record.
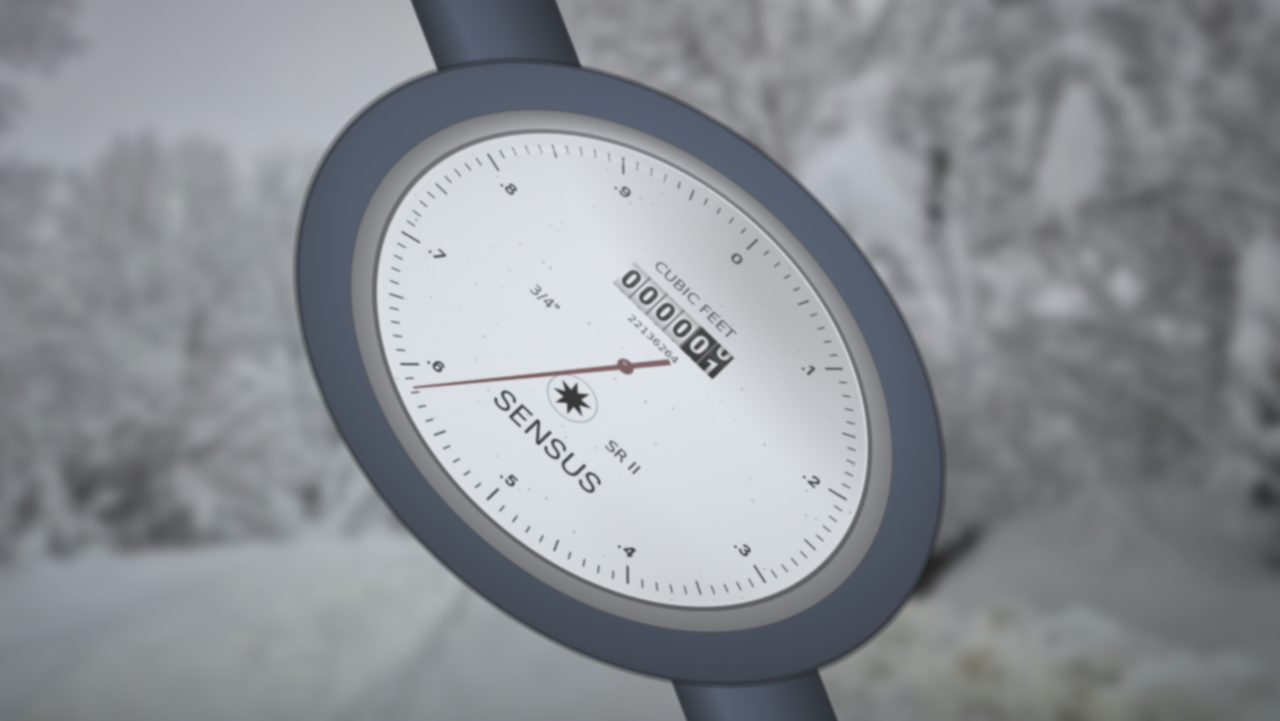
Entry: 0.58; ft³
